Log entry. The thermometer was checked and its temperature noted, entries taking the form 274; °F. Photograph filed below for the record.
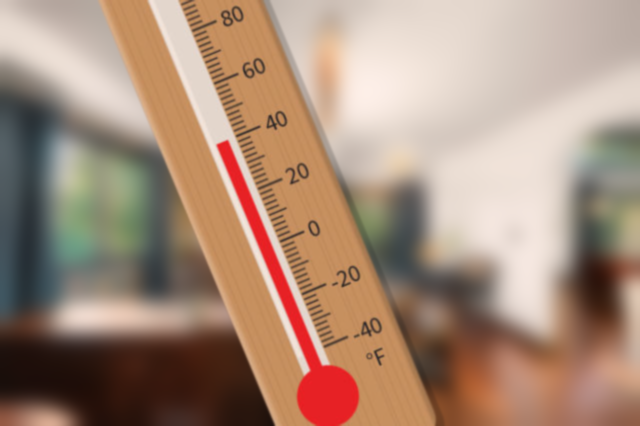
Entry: 40; °F
